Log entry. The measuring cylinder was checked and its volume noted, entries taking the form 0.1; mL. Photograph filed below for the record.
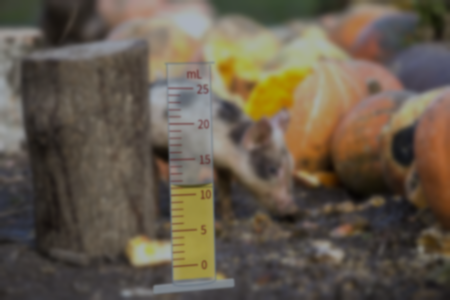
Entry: 11; mL
